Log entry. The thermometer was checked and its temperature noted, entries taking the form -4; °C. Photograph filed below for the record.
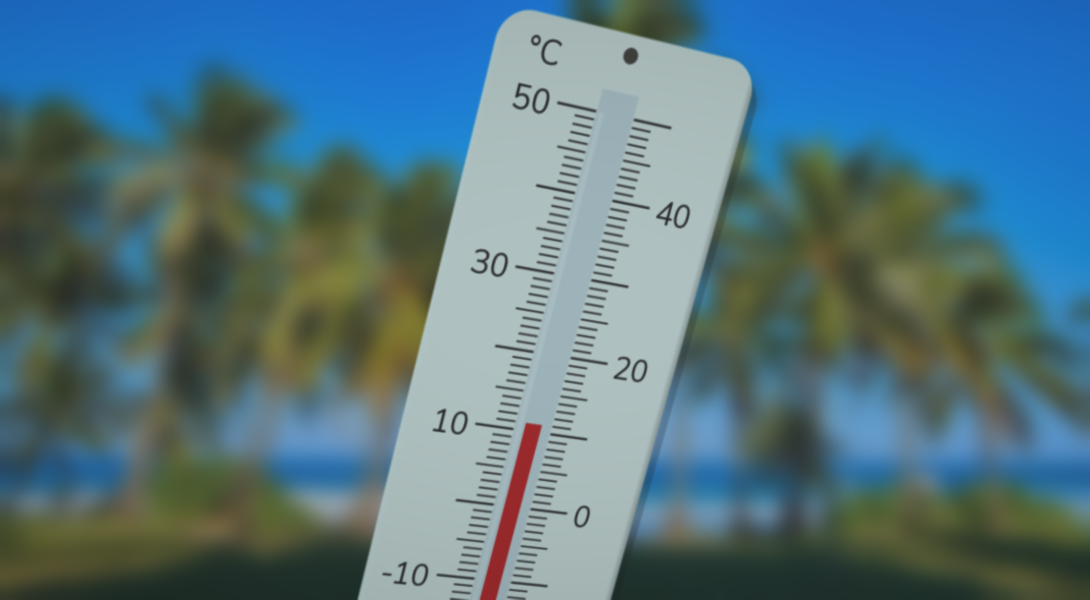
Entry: 11; °C
